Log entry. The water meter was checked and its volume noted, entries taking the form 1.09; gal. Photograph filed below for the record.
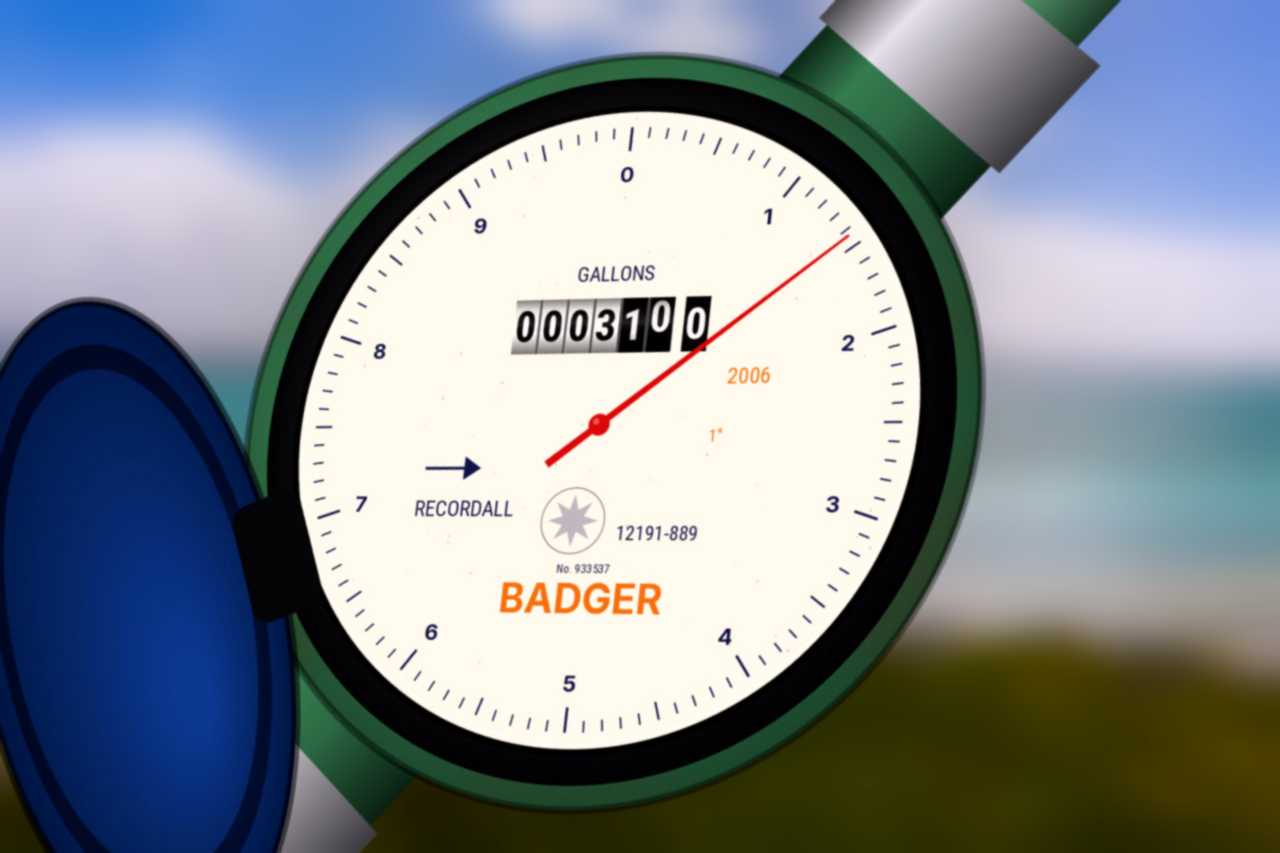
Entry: 3101.4; gal
